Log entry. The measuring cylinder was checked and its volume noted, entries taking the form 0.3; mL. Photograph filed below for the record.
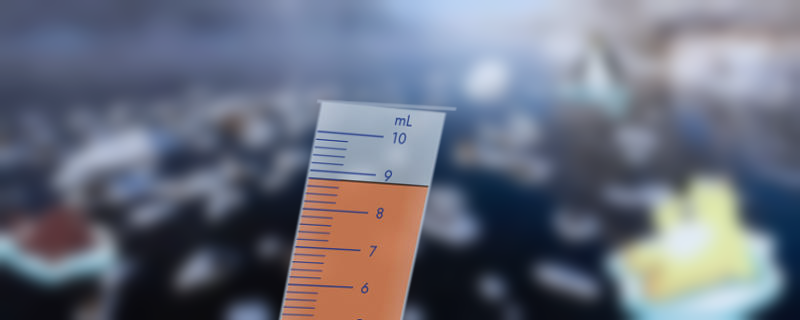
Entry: 8.8; mL
